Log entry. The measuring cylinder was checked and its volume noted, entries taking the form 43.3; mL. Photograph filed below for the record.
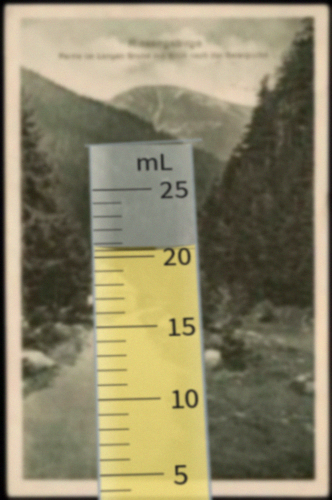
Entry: 20.5; mL
